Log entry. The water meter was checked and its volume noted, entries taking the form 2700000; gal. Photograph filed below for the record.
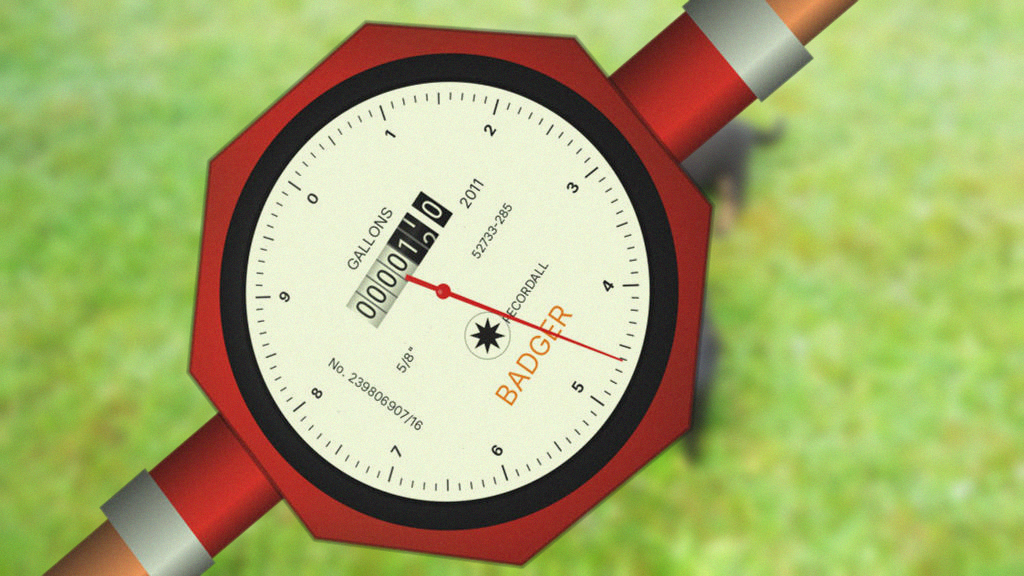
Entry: 114.6; gal
